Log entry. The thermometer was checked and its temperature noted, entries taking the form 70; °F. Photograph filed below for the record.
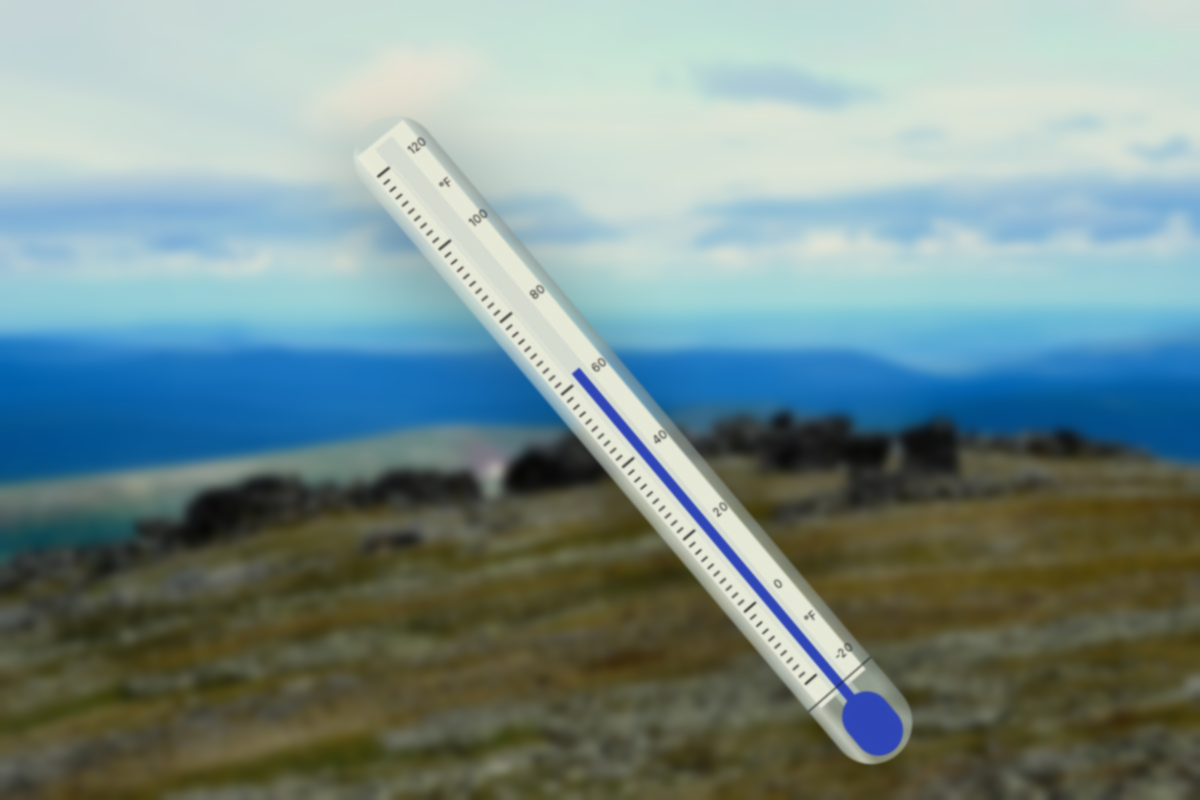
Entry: 62; °F
